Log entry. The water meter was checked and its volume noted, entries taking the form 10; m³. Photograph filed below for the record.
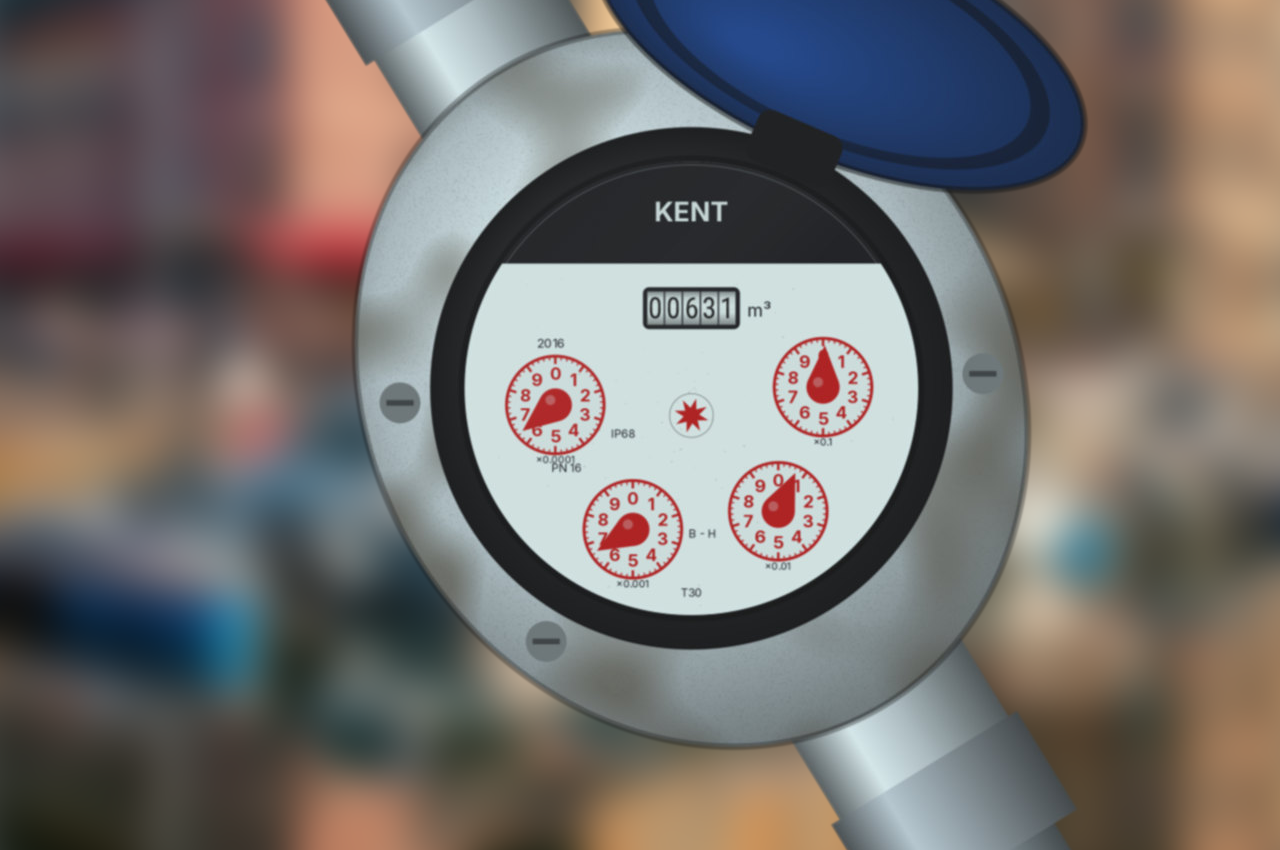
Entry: 631.0066; m³
